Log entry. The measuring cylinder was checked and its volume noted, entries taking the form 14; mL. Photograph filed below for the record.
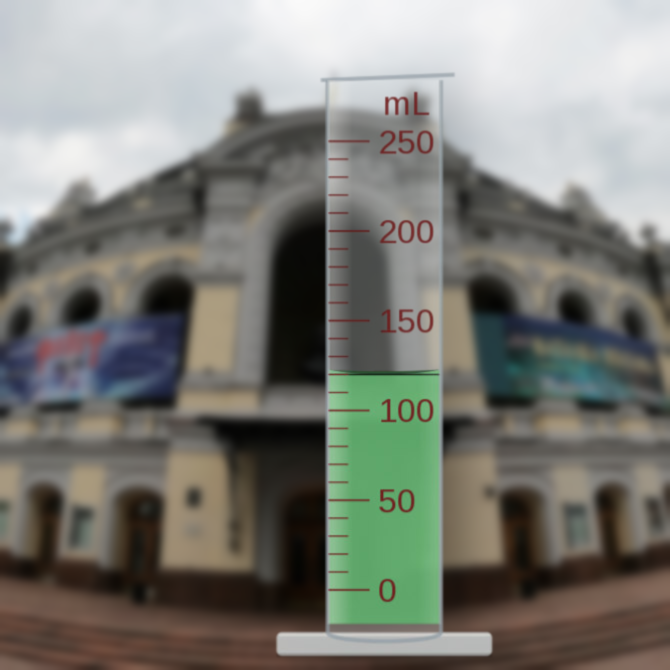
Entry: 120; mL
